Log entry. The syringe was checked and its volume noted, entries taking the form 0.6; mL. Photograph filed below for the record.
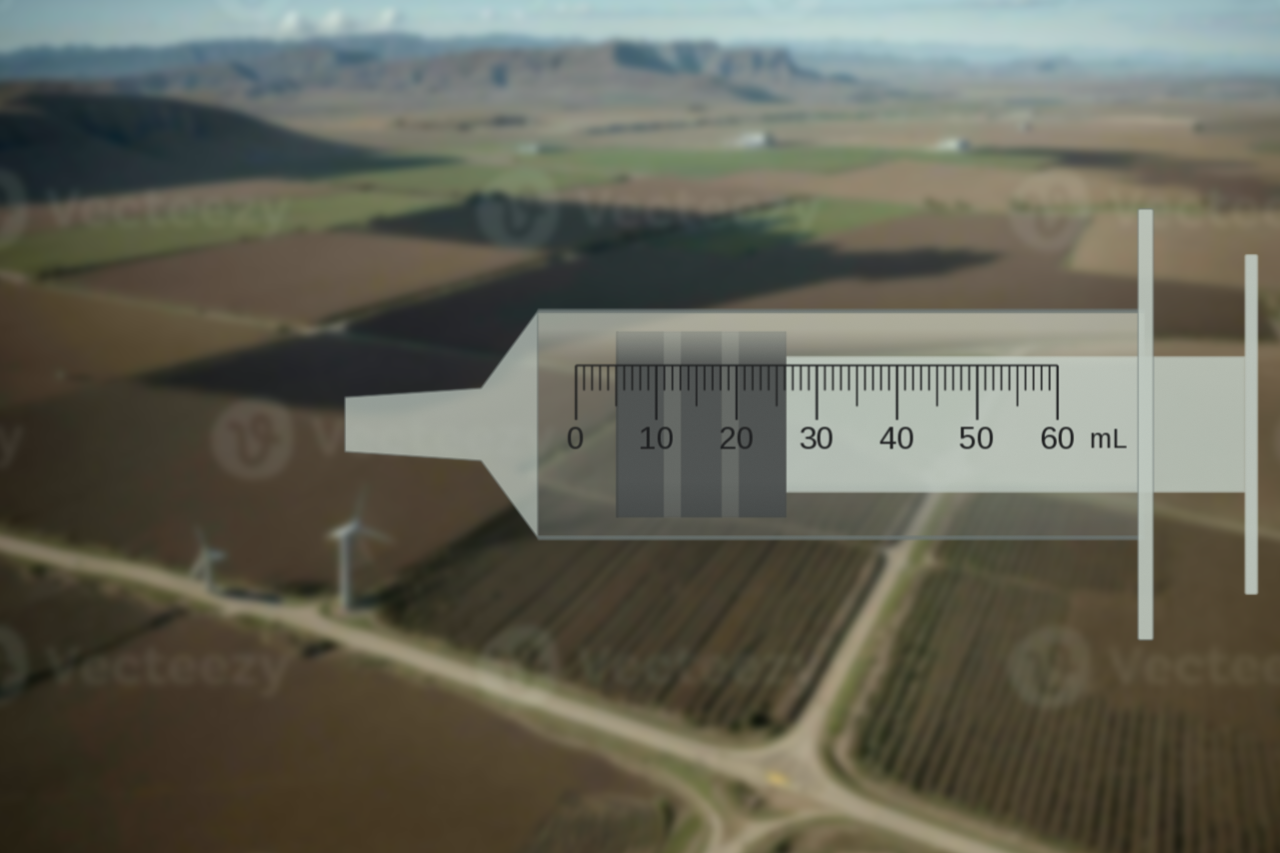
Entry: 5; mL
